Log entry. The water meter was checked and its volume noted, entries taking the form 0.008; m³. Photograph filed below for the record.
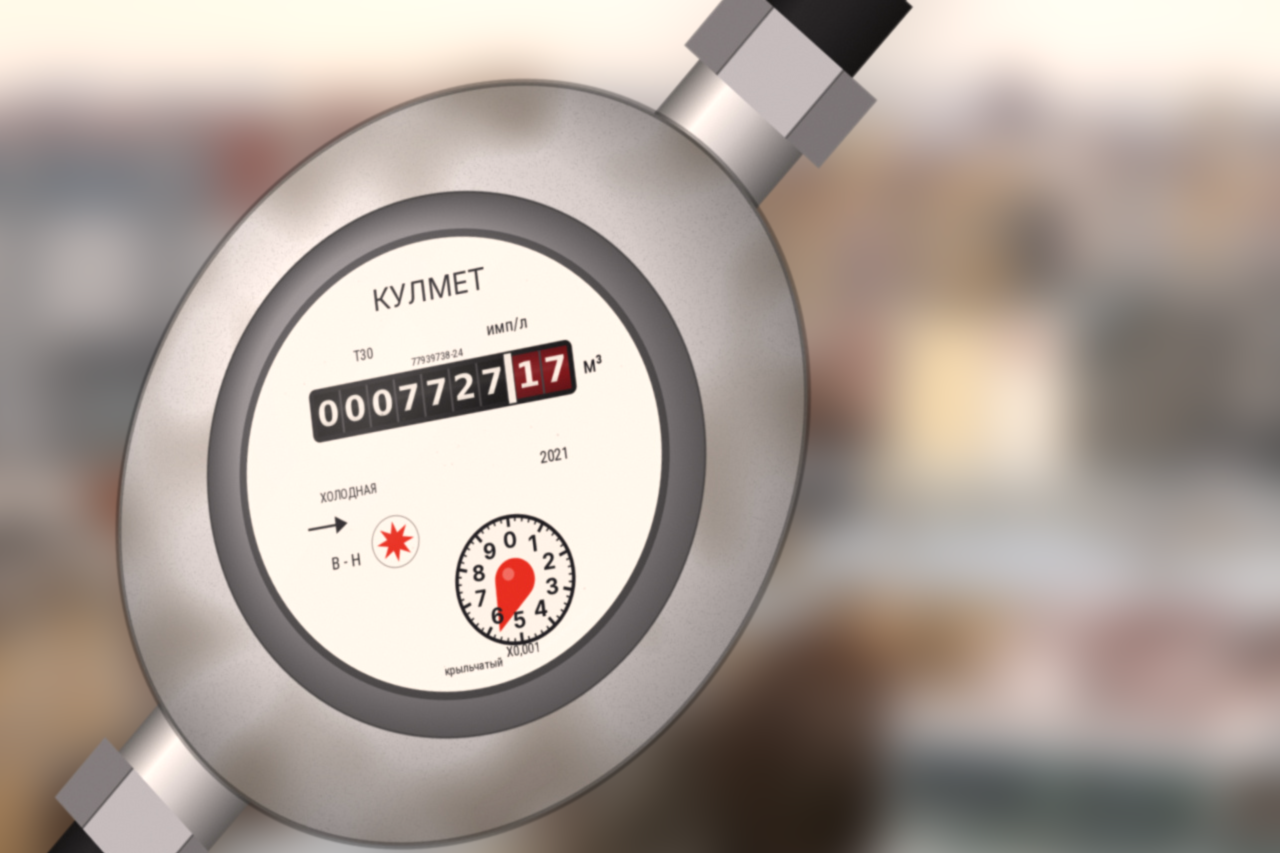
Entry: 7727.175; m³
